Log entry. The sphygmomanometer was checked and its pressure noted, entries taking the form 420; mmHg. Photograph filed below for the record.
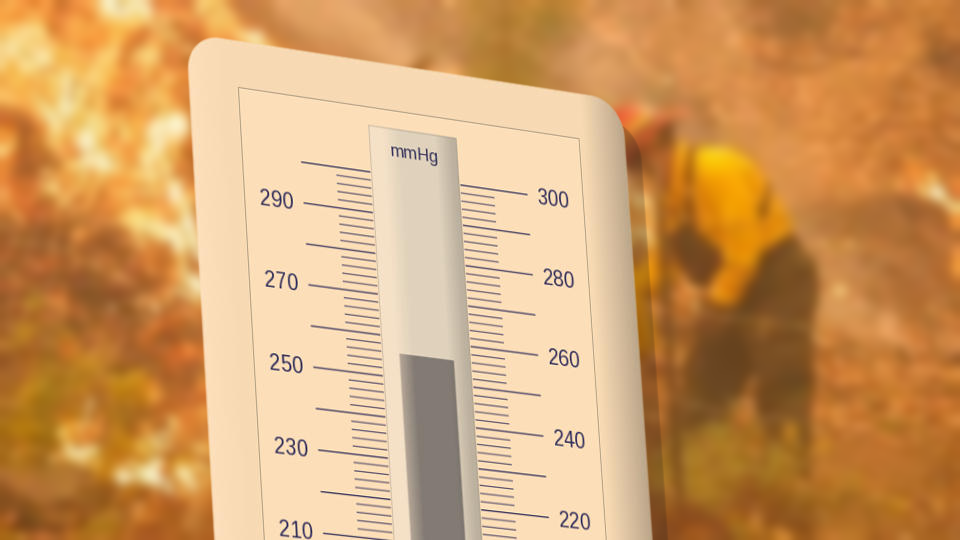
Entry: 256; mmHg
